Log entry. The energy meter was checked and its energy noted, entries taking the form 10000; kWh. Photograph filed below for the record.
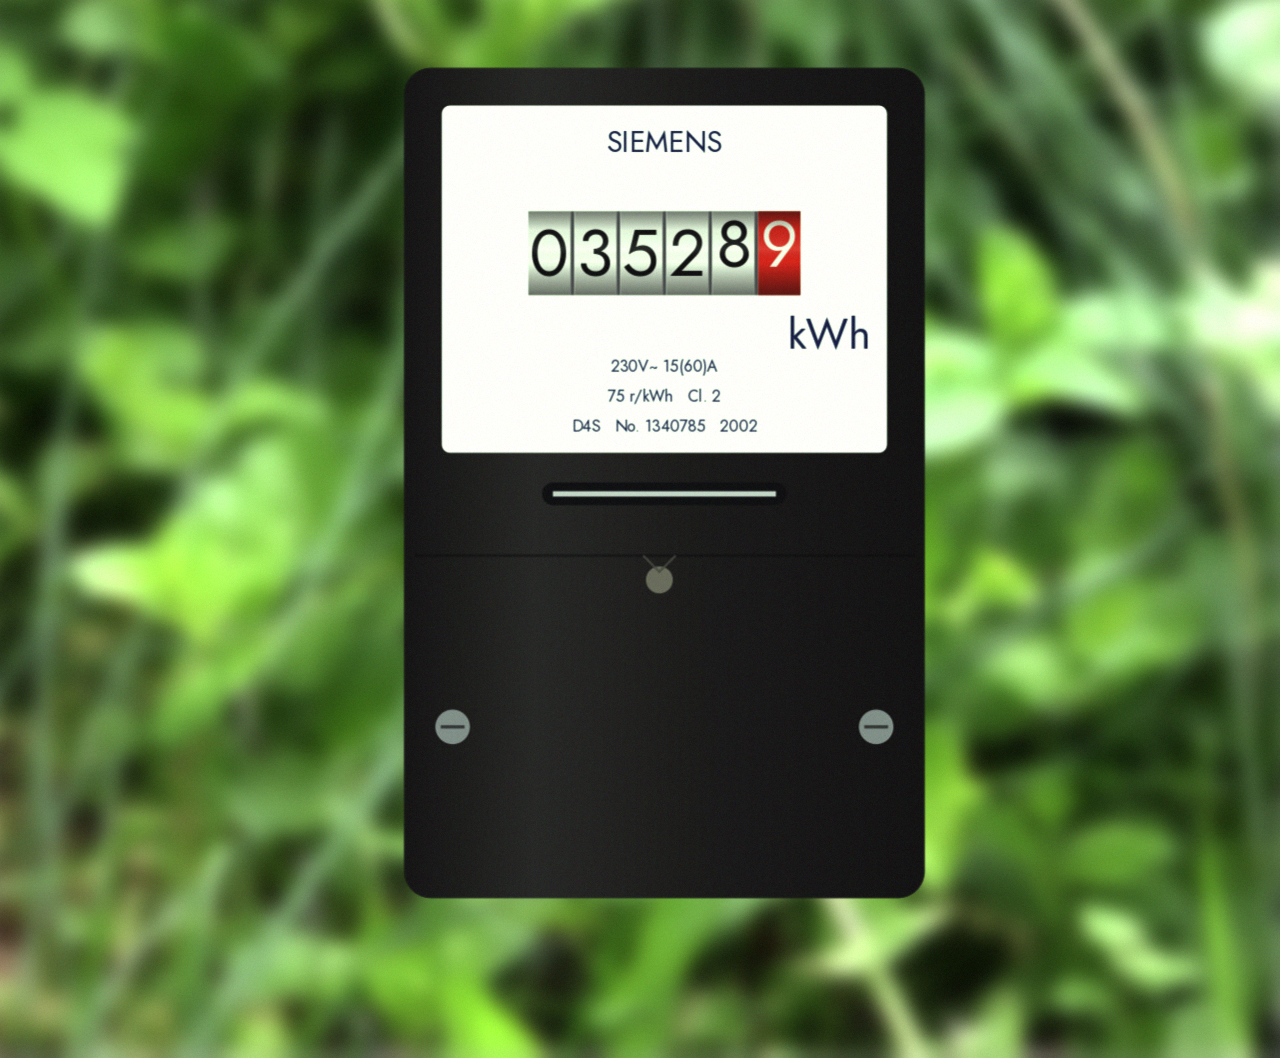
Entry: 3528.9; kWh
